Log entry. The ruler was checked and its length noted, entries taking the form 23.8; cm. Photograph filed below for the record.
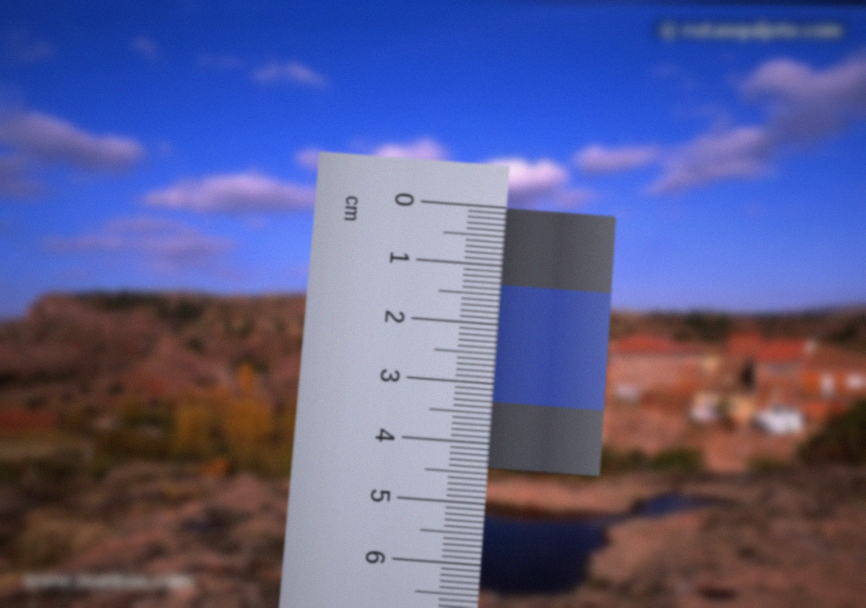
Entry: 4.4; cm
